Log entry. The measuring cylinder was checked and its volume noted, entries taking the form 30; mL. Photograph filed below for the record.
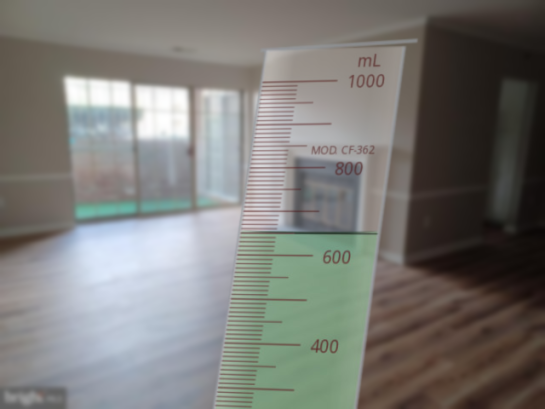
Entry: 650; mL
